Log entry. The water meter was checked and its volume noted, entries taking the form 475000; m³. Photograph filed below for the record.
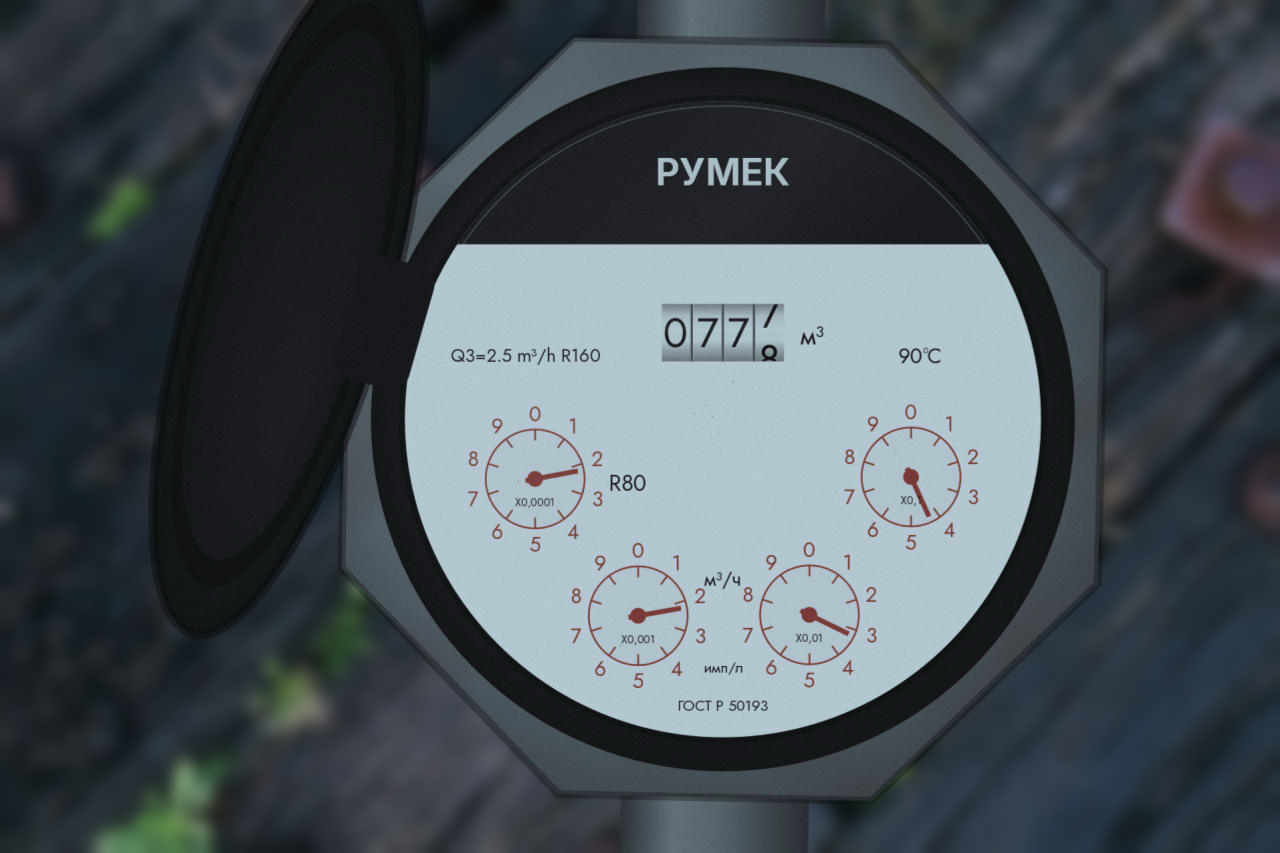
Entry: 777.4322; m³
